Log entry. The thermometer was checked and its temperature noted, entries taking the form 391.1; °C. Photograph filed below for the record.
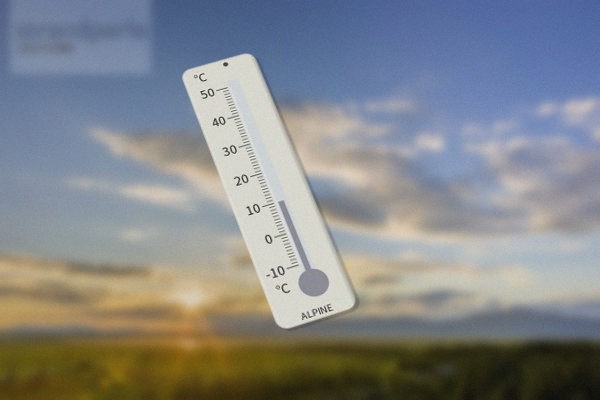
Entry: 10; °C
